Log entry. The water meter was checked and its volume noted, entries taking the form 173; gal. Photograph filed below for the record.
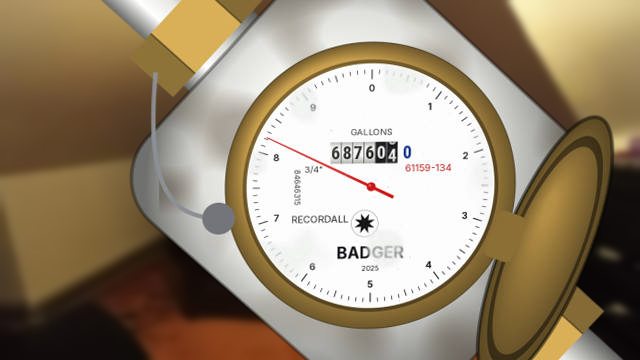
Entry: 6876038.2; gal
